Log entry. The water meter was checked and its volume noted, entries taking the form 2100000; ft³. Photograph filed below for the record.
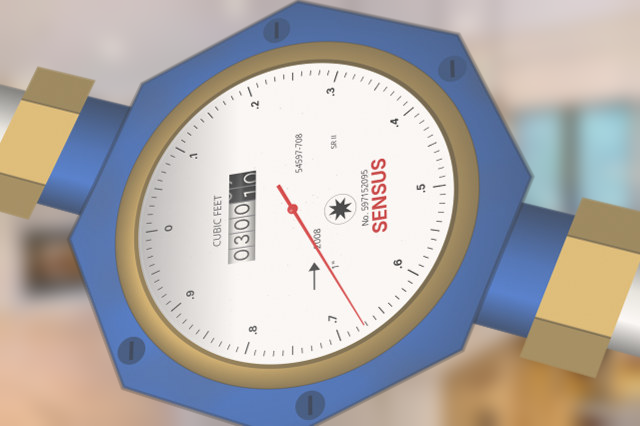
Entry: 30009.67; ft³
